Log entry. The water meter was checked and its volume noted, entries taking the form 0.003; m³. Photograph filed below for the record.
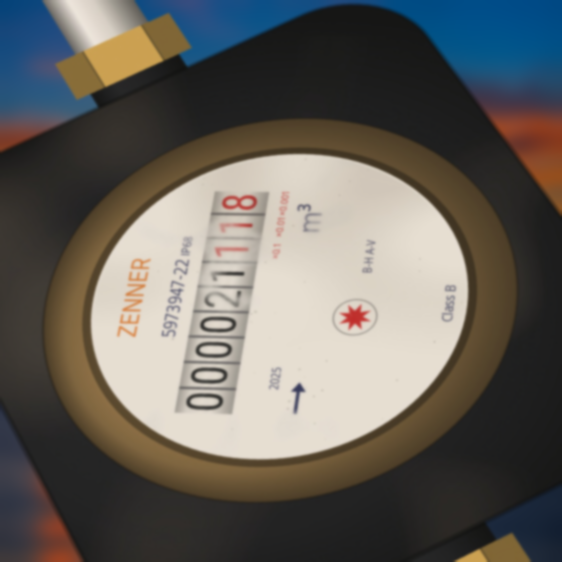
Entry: 21.118; m³
